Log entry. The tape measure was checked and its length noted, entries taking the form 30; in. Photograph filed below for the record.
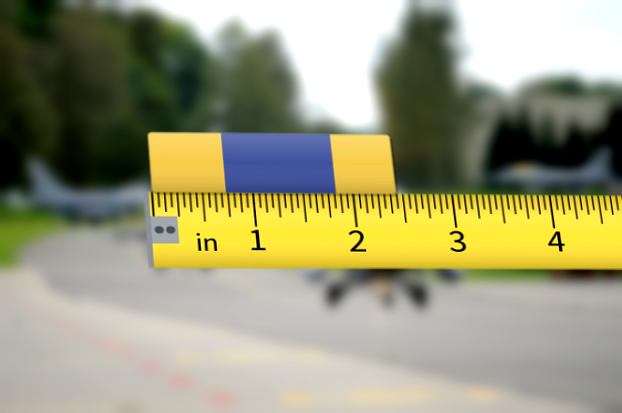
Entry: 2.4375; in
